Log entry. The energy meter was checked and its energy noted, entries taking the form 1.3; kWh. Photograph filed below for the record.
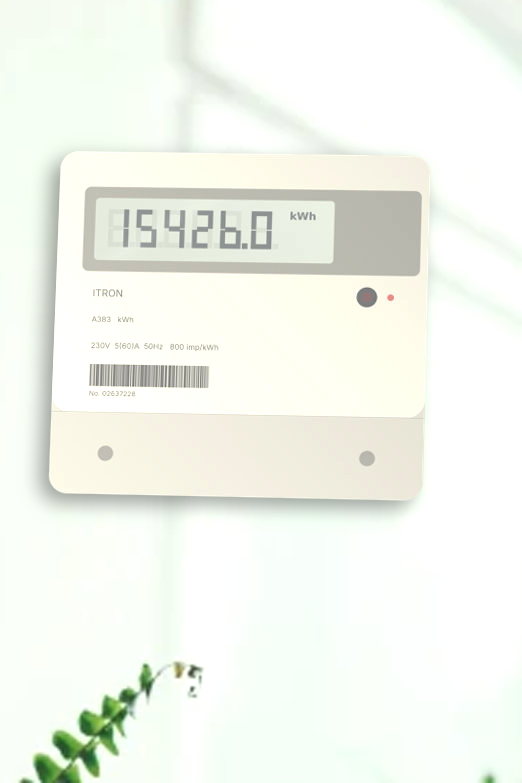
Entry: 15426.0; kWh
